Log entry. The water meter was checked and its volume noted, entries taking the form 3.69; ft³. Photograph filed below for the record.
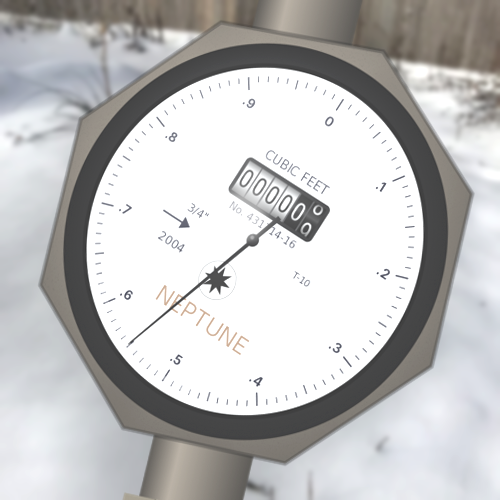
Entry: 8.55; ft³
